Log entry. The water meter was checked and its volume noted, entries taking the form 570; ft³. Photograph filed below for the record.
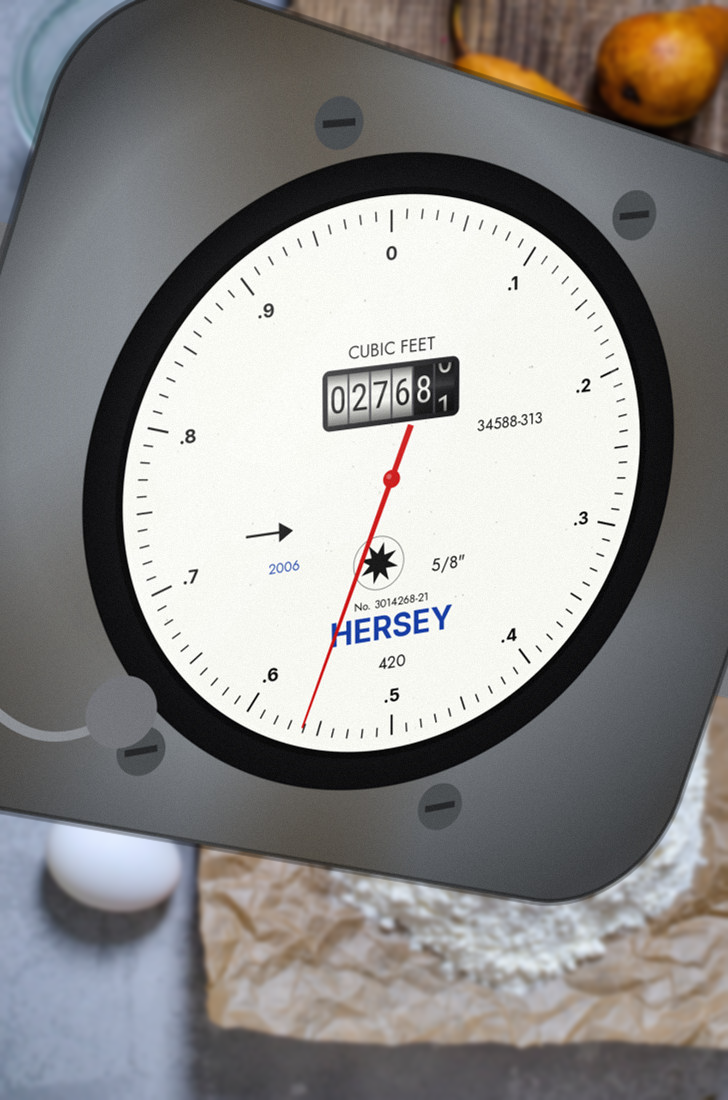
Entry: 27680.56; ft³
